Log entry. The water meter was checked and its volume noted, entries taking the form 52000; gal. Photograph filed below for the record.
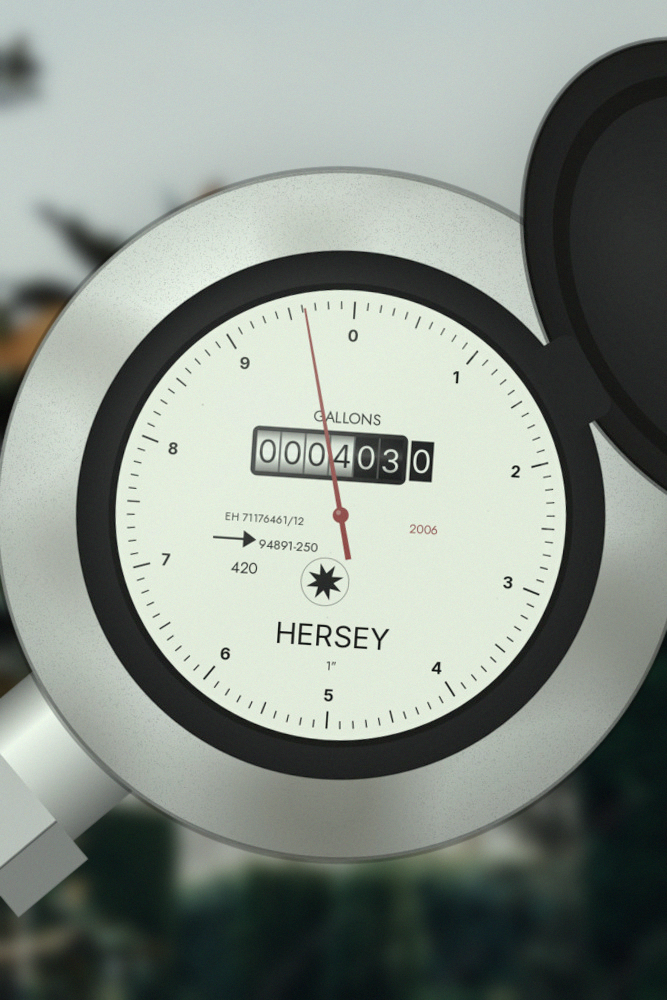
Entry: 4029.6; gal
